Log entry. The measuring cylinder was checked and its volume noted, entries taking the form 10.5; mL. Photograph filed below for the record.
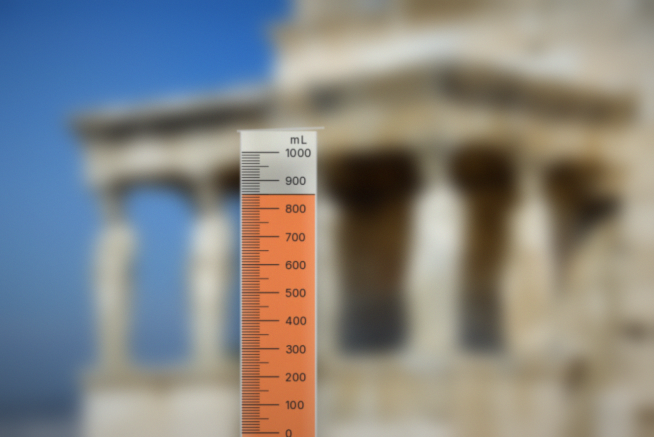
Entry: 850; mL
